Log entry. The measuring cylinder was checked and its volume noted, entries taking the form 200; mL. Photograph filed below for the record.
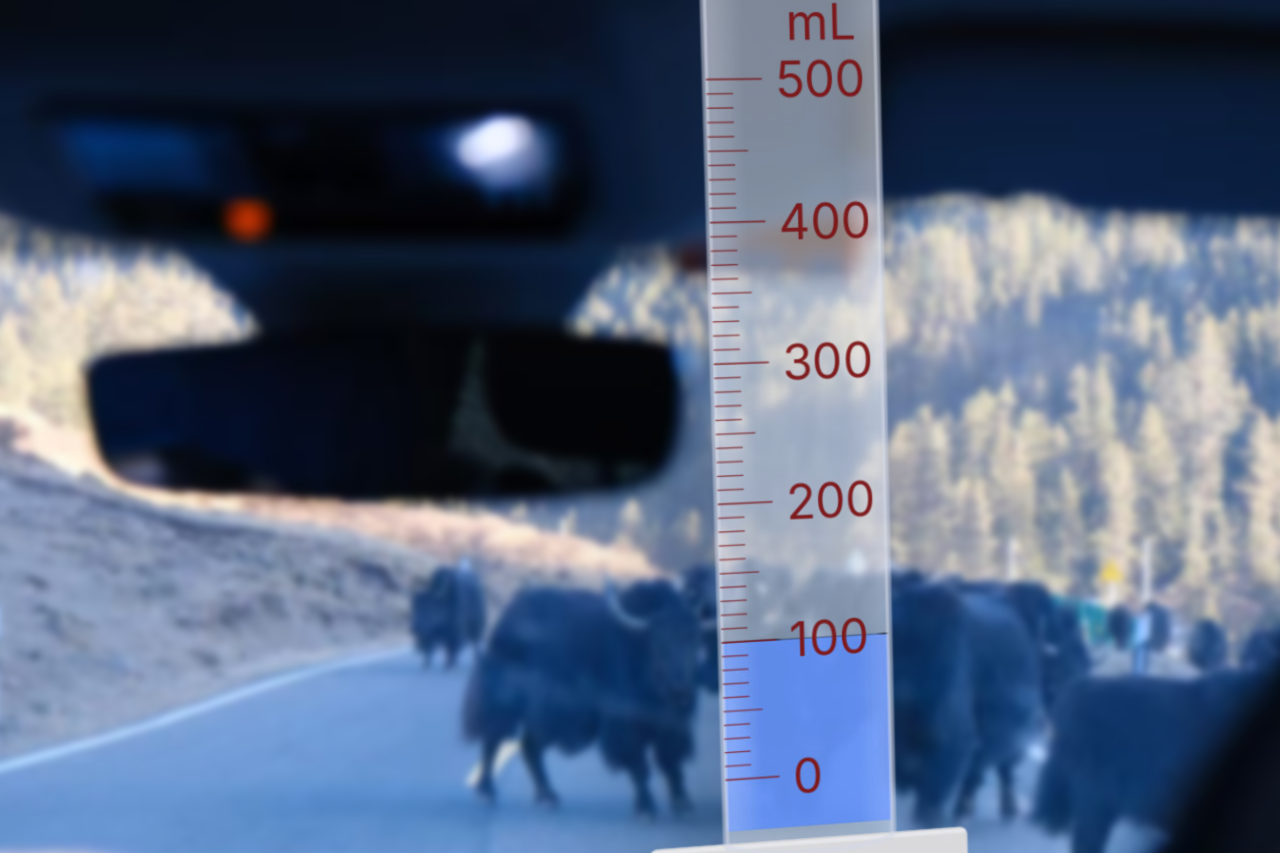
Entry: 100; mL
